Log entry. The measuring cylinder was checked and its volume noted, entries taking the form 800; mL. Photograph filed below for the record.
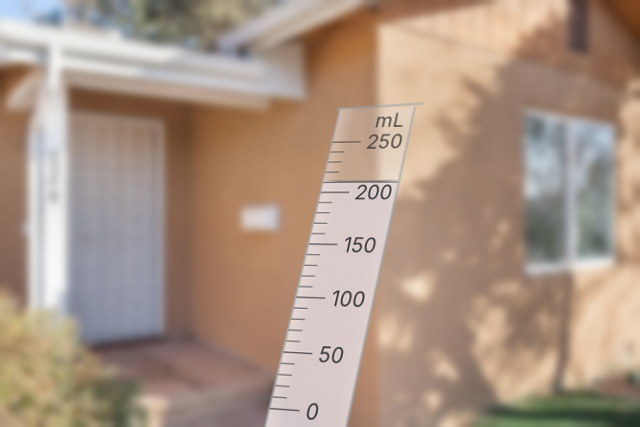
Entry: 210; mL
